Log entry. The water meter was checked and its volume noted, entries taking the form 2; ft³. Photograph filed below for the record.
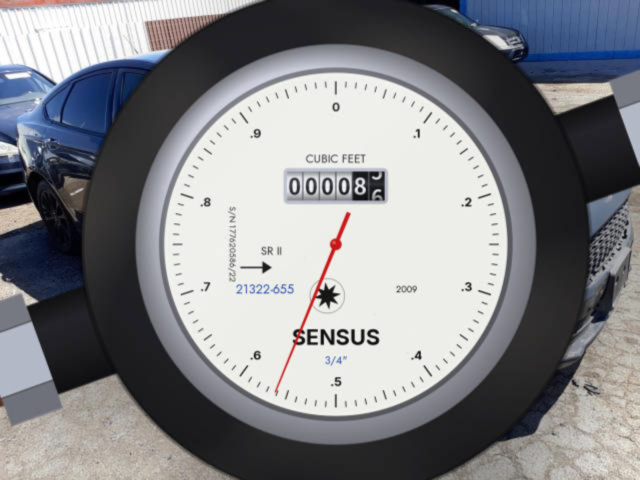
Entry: 85.56; ft³
